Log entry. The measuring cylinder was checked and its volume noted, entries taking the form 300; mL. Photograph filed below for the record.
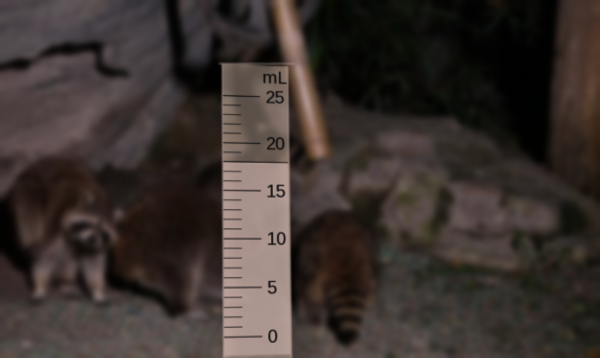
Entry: 18; mL
